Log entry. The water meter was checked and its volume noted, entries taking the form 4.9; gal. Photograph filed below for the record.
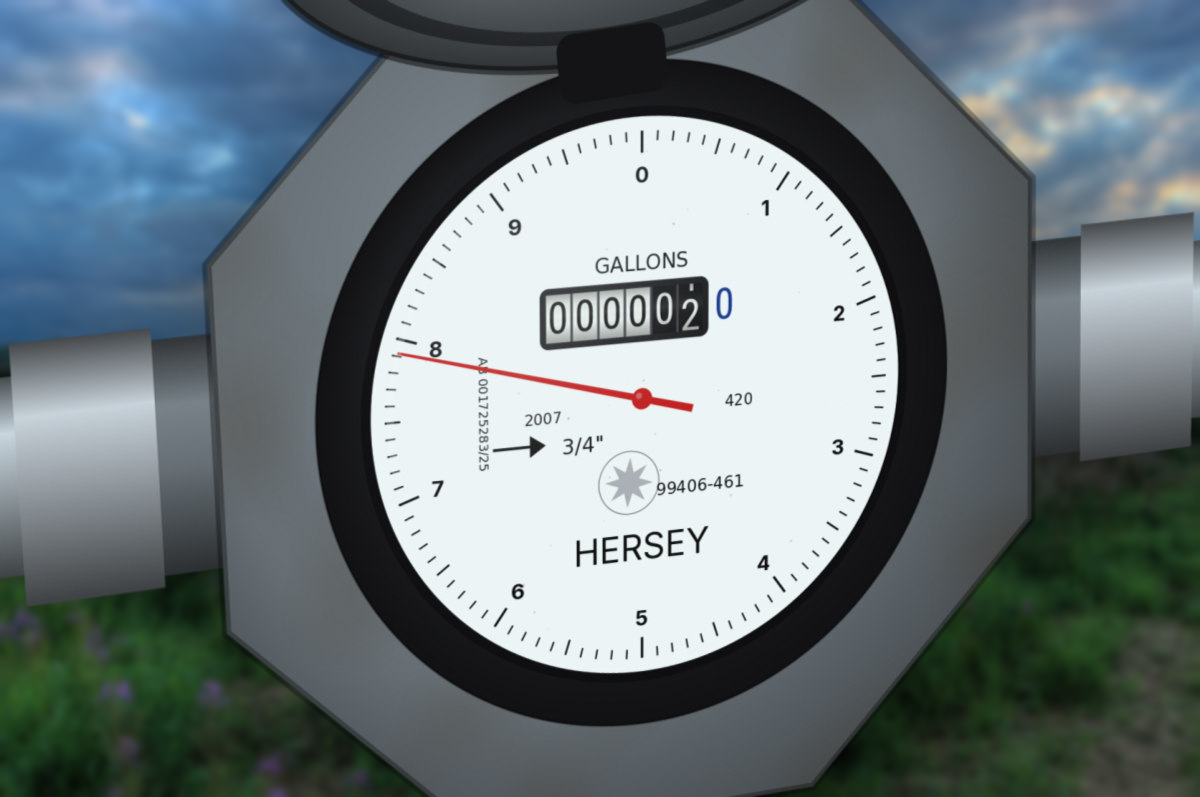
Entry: 17.9; gal
